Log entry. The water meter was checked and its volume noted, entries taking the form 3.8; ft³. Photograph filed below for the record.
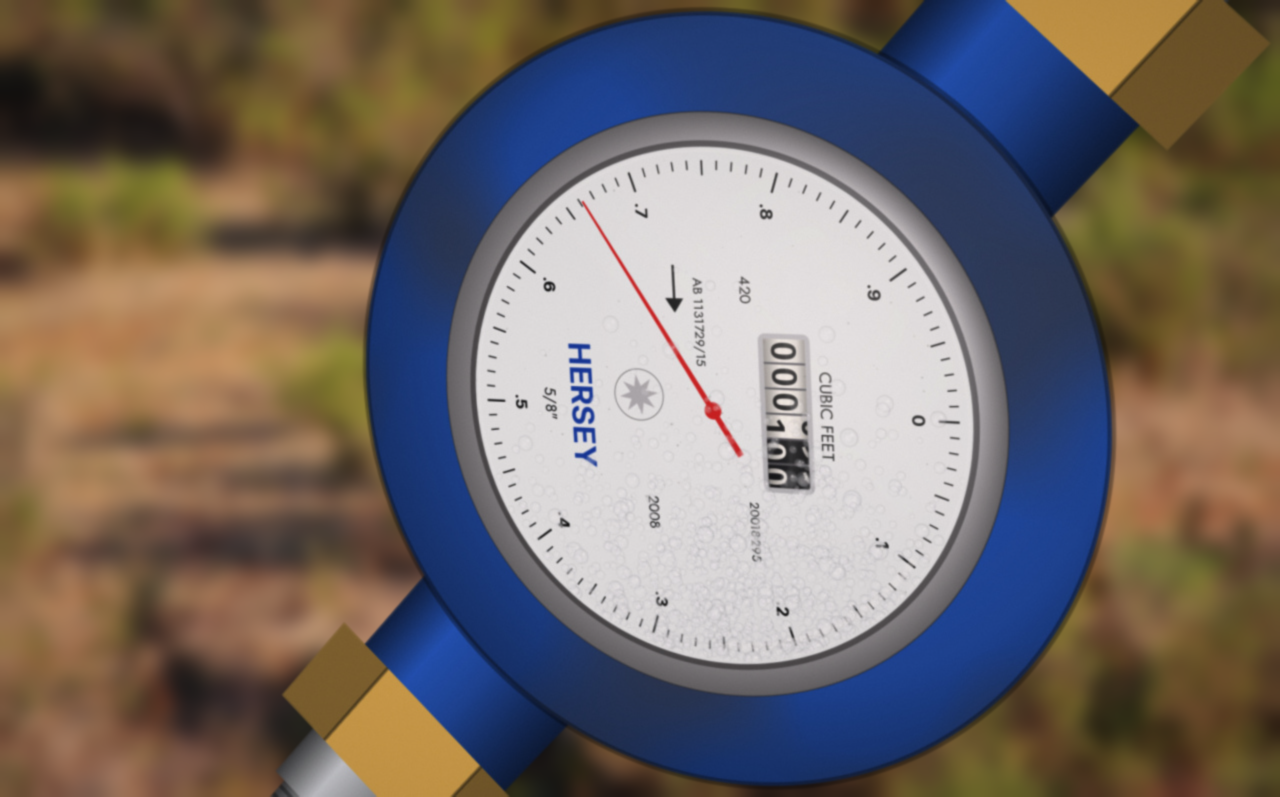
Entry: 99.66; ft³
